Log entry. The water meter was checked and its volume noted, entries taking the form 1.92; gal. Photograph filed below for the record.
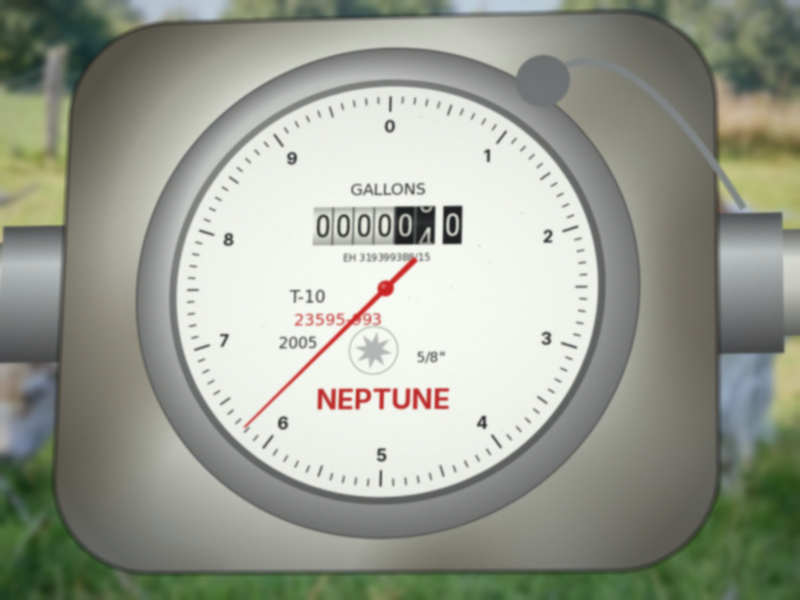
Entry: 36.2; gal
